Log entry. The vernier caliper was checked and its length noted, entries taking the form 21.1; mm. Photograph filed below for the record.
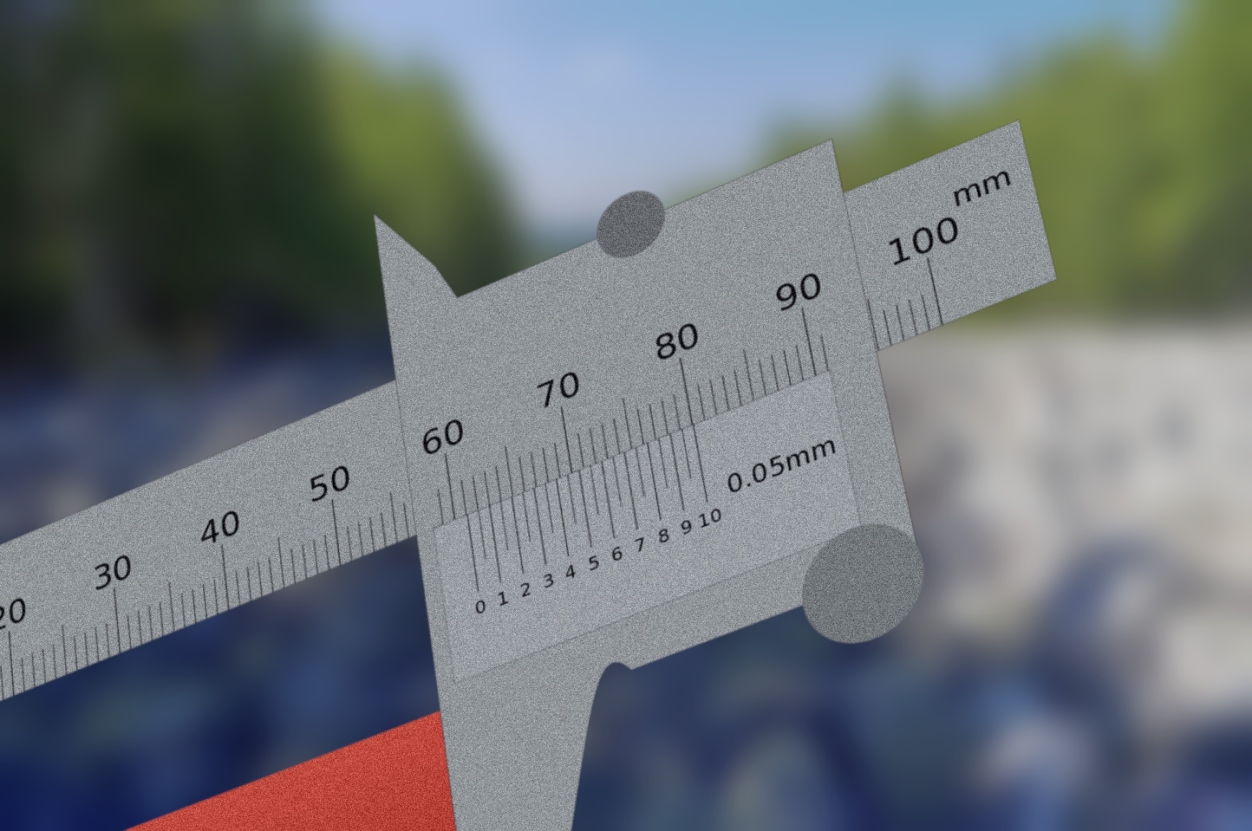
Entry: 61.1; mm
